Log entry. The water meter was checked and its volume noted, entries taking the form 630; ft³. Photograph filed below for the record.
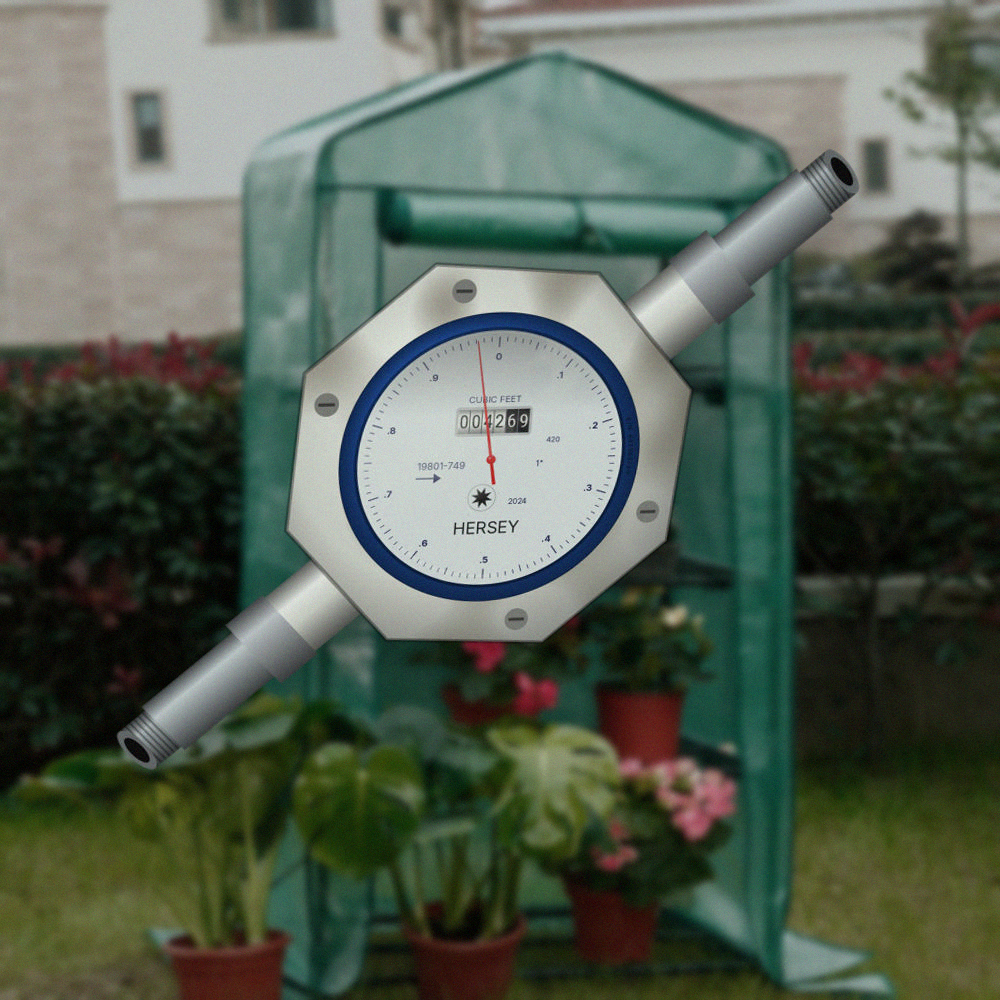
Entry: 4268.97; ft³
